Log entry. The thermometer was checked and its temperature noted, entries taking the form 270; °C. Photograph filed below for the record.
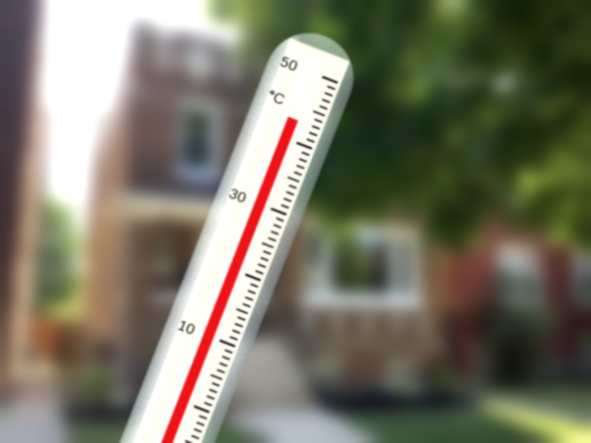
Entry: 43; °C
